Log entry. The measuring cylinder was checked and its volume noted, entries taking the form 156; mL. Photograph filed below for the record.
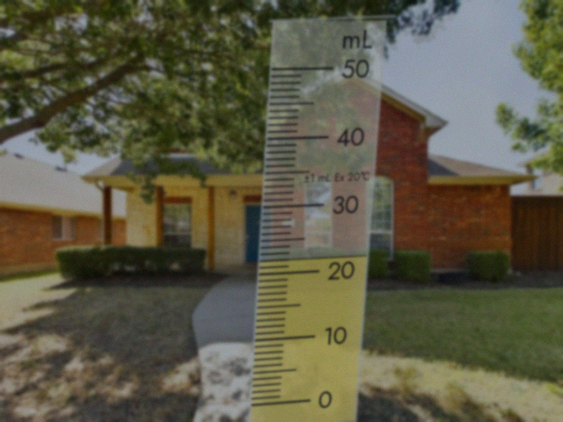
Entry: 22; mL
